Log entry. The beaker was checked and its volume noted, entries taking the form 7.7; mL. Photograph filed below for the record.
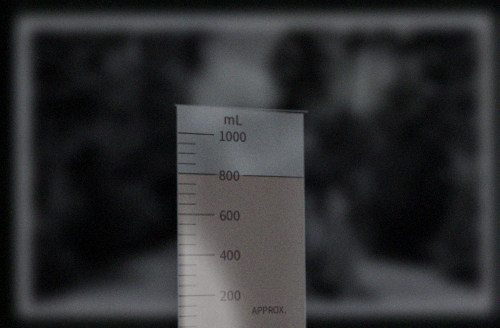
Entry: 800; mL
